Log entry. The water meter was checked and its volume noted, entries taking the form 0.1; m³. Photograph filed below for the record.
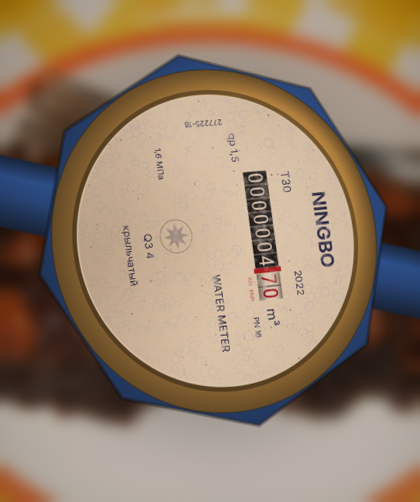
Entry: 4.70; m³
